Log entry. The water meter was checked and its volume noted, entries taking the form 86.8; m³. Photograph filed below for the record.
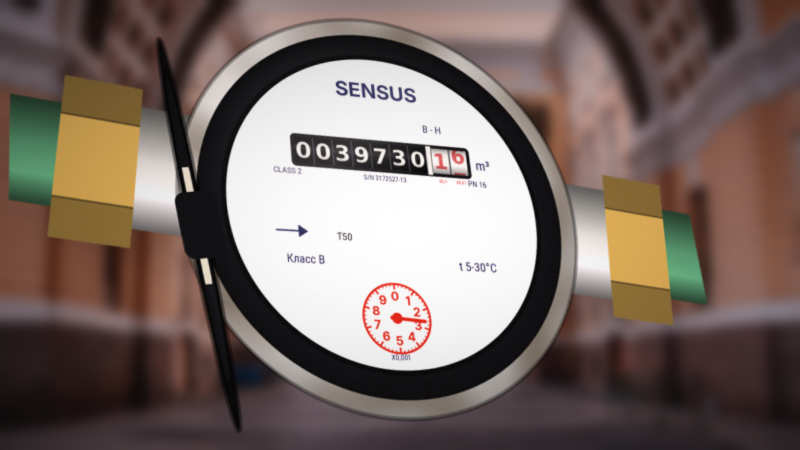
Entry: 39730.162; m³
